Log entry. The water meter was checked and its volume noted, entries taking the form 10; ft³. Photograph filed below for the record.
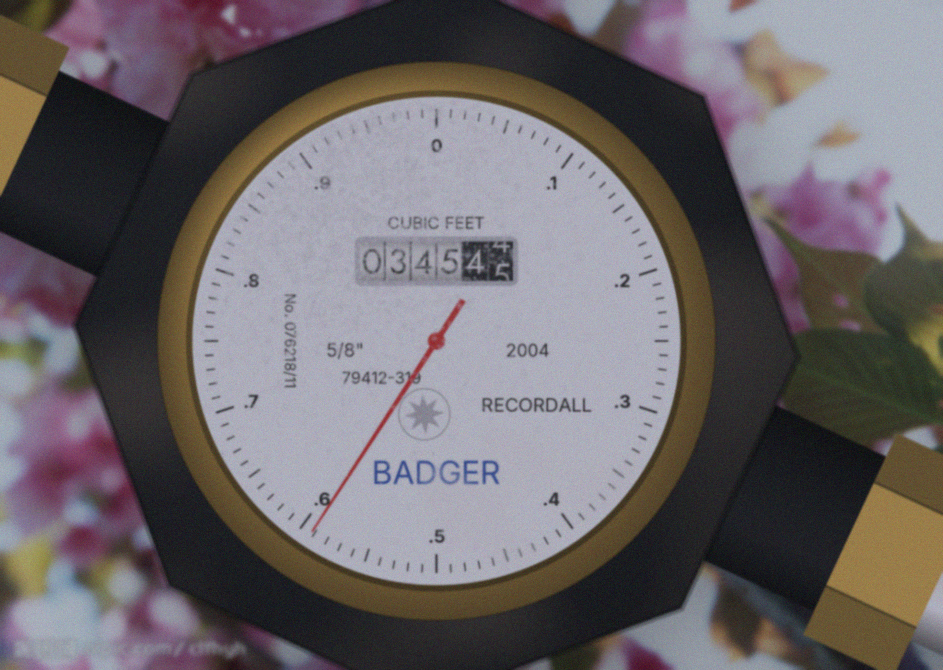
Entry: 34544.59; ft³
